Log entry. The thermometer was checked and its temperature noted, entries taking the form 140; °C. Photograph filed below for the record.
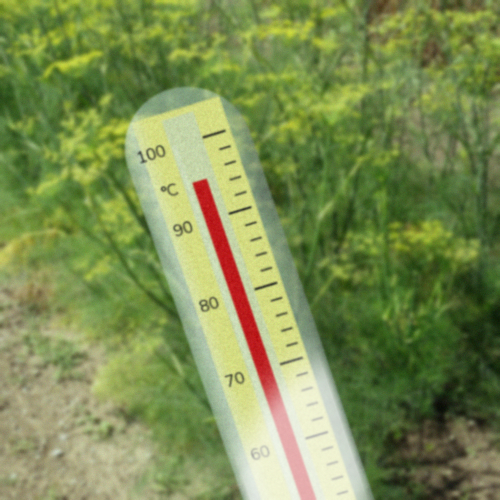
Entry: 95; °C
